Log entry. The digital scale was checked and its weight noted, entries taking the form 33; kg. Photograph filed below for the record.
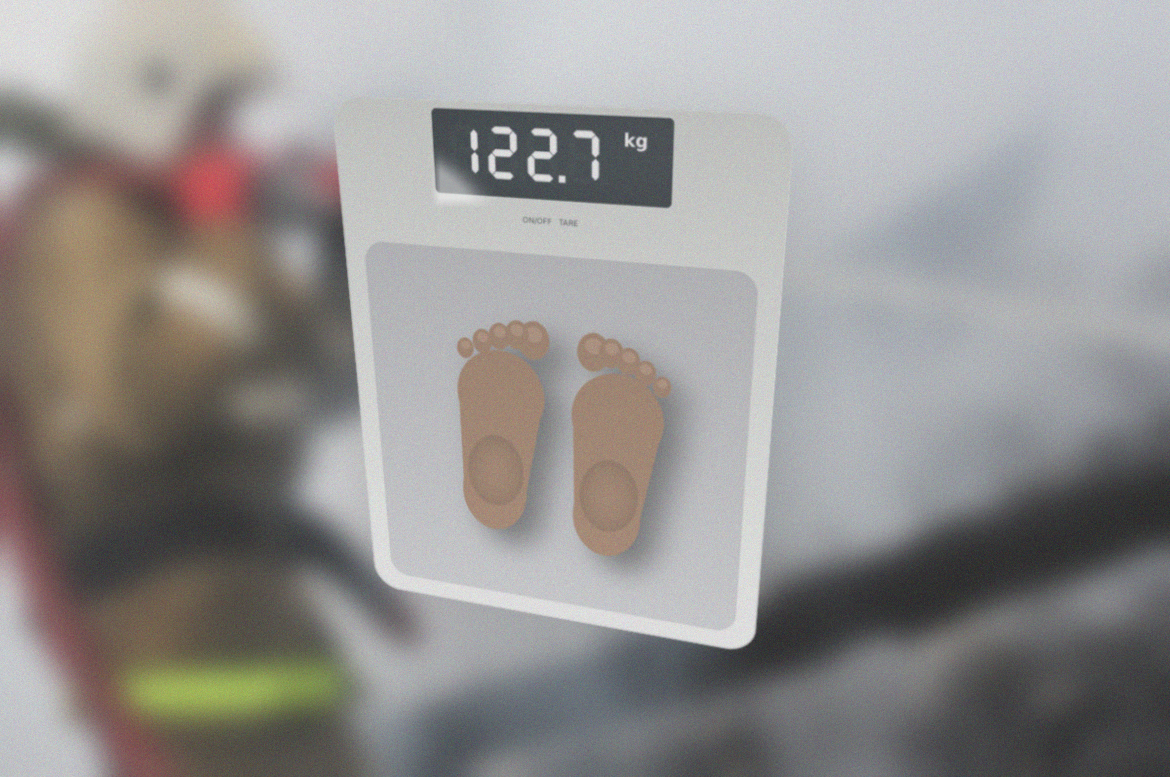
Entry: 122.7; kg
